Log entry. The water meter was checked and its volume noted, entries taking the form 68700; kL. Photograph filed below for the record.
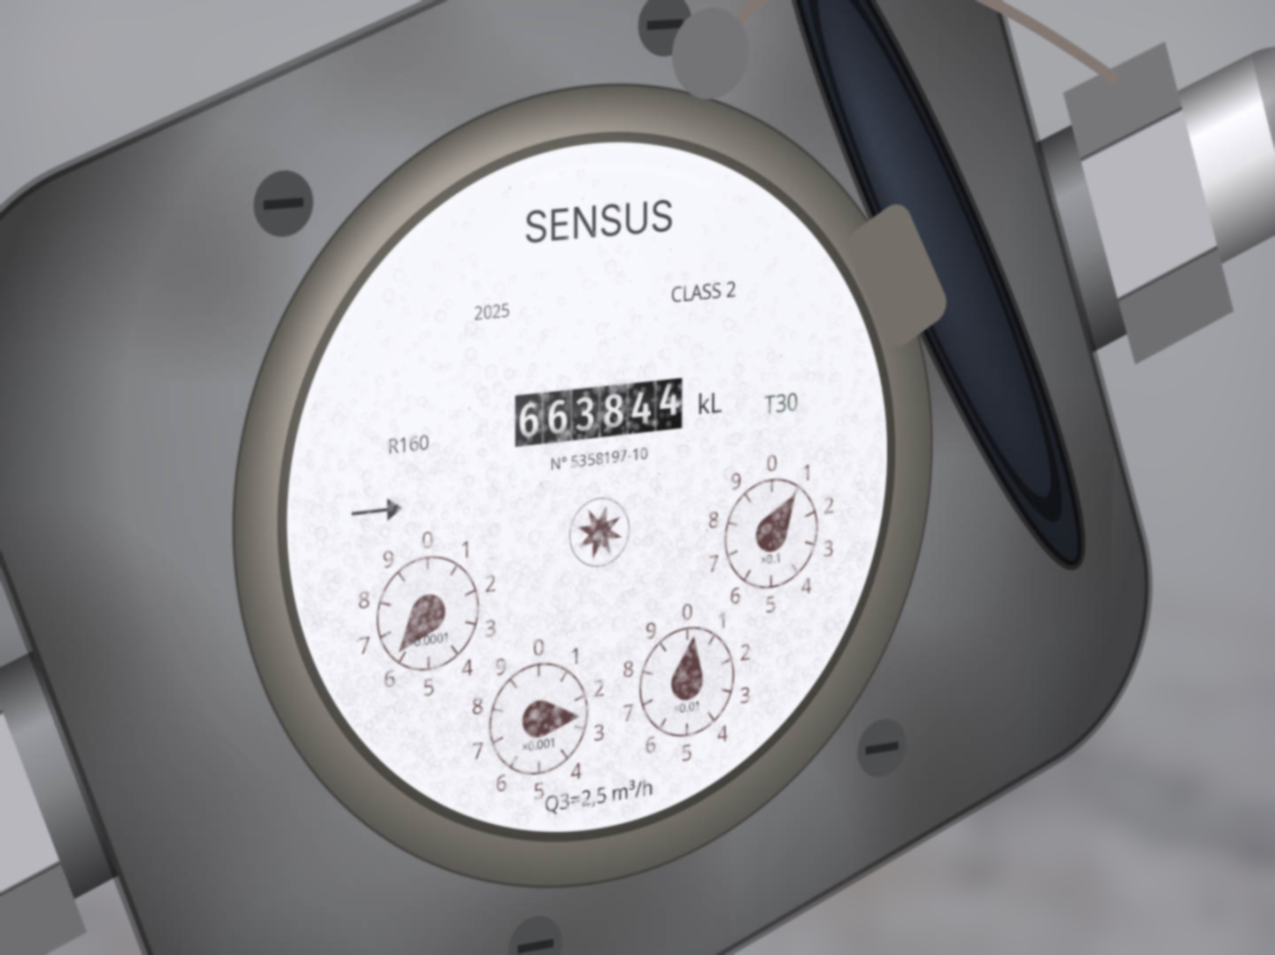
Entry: 663844.1026; kL
